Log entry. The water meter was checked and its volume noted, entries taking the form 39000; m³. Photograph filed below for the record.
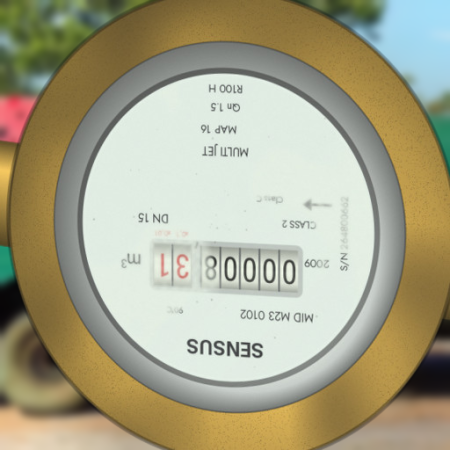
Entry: 8.31; m³
